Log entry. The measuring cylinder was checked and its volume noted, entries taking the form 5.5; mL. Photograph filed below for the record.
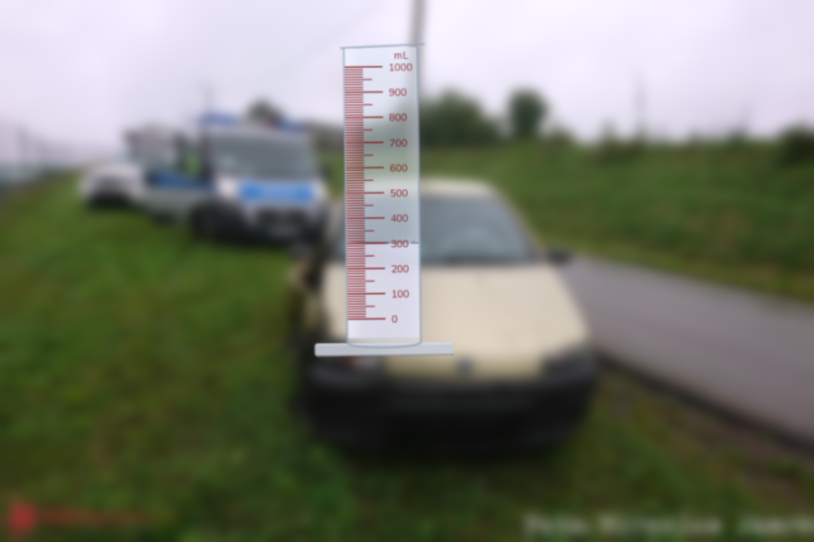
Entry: 300; mL
